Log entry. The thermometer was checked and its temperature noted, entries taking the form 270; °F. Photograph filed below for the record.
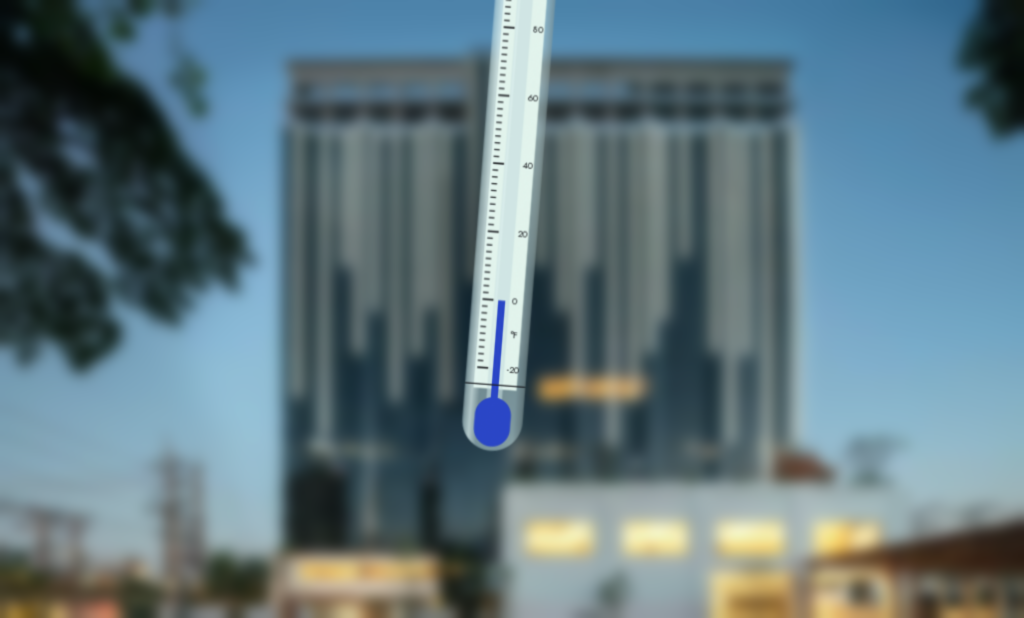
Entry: 0; °F
